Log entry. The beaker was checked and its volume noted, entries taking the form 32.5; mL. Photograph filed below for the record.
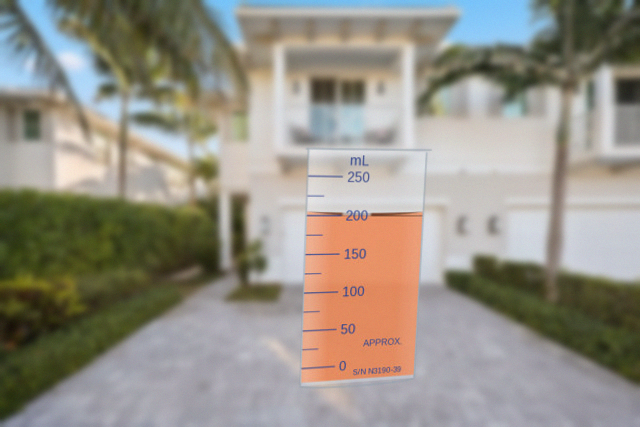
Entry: 200; mL
